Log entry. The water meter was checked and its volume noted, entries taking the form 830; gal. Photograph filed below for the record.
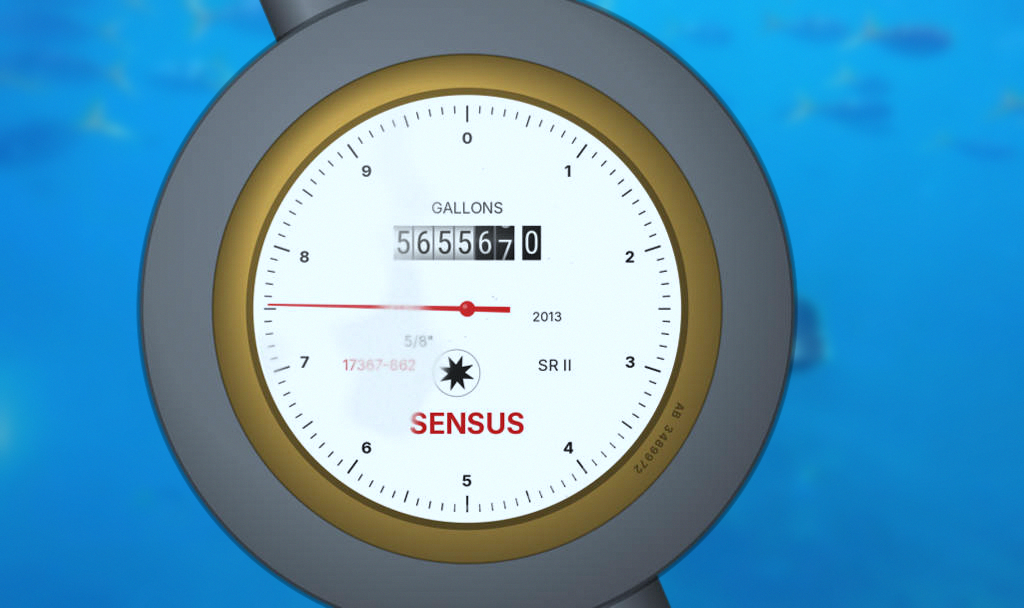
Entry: 5655667.5; gal
